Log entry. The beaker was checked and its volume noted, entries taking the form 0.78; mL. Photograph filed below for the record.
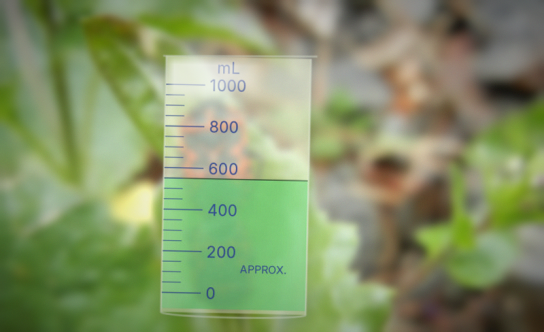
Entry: 550; mL
